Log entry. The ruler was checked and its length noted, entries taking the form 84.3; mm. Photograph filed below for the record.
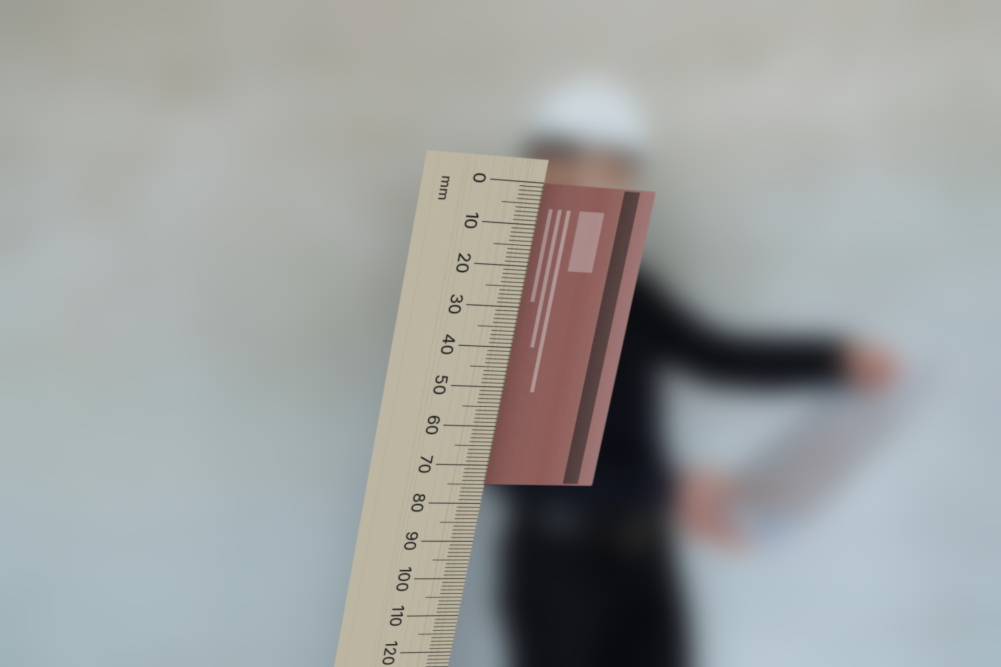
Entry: 75; mm
